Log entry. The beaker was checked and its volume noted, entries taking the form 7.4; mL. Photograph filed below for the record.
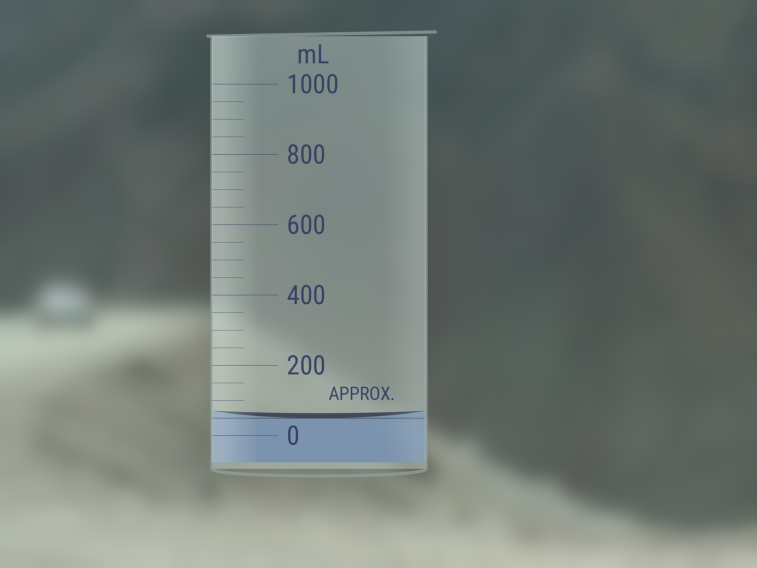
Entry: 50; mL
